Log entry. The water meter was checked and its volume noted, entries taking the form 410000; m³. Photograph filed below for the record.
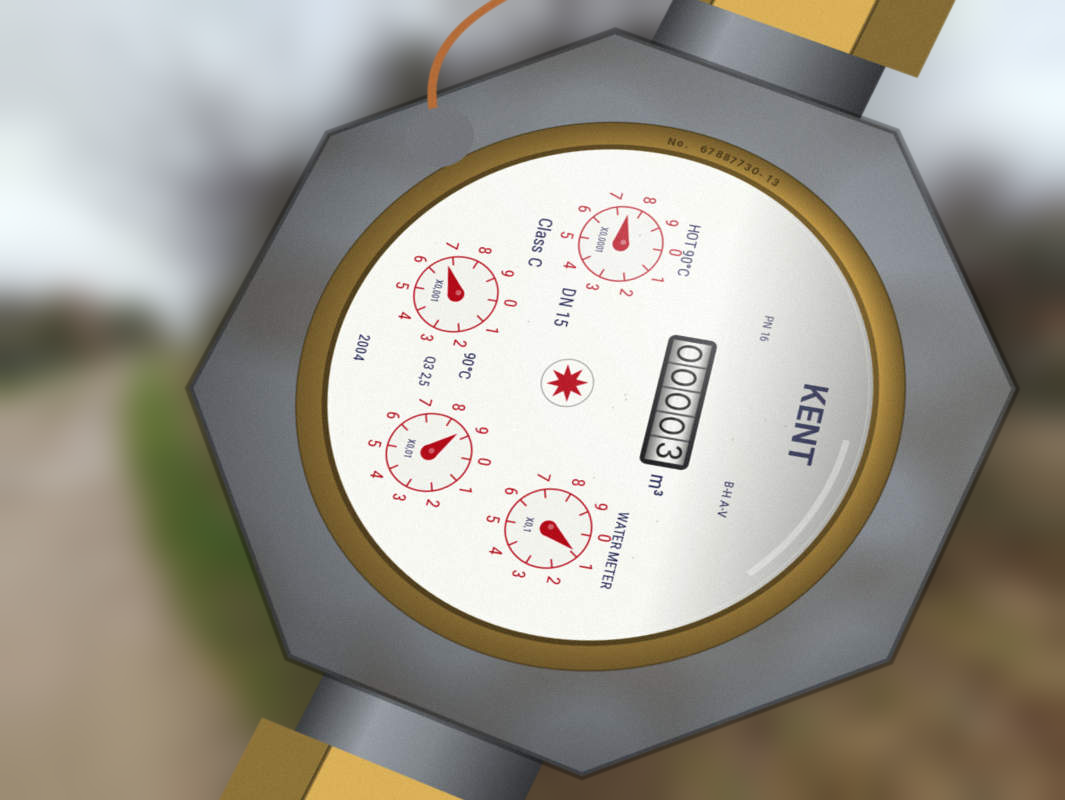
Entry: 3.0867; m³
